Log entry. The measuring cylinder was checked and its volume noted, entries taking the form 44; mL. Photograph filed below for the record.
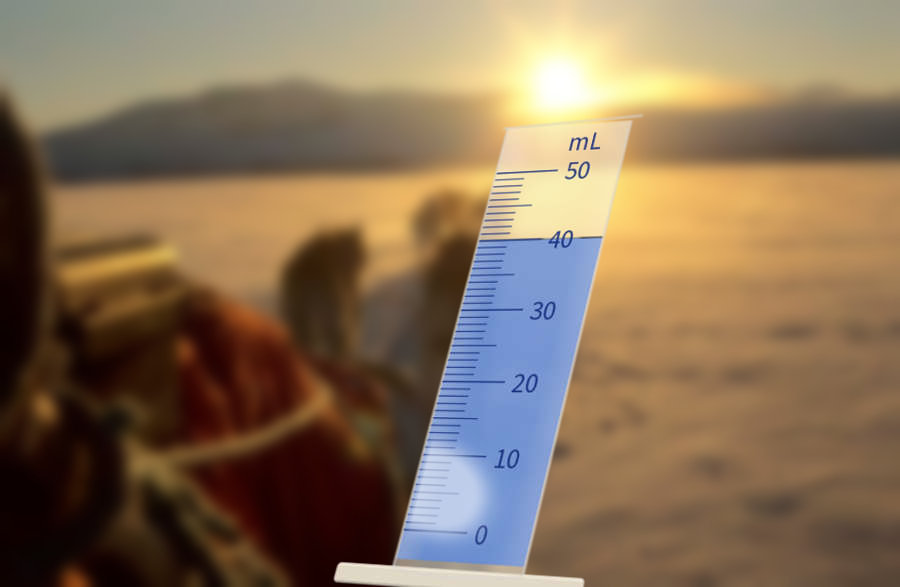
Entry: 40; mL
